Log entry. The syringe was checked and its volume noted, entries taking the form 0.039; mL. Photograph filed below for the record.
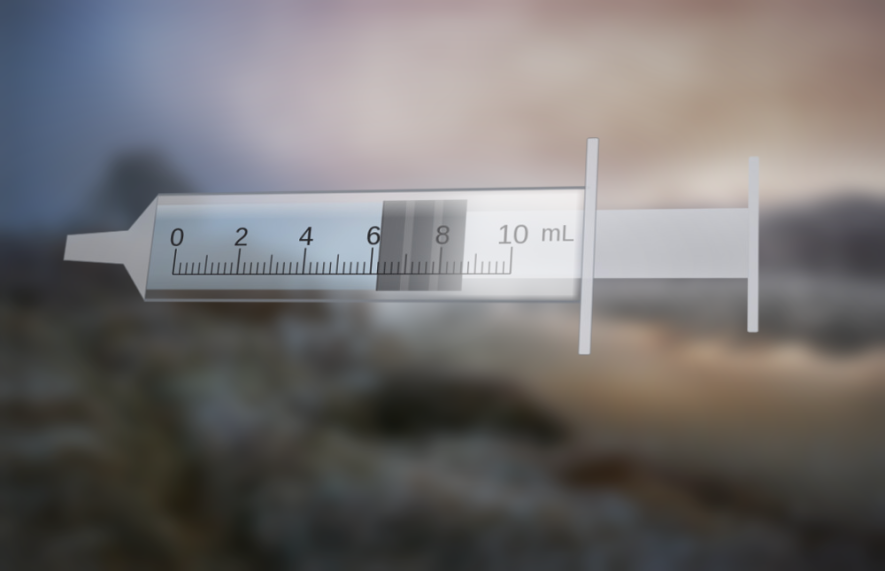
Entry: 6.2; mL
